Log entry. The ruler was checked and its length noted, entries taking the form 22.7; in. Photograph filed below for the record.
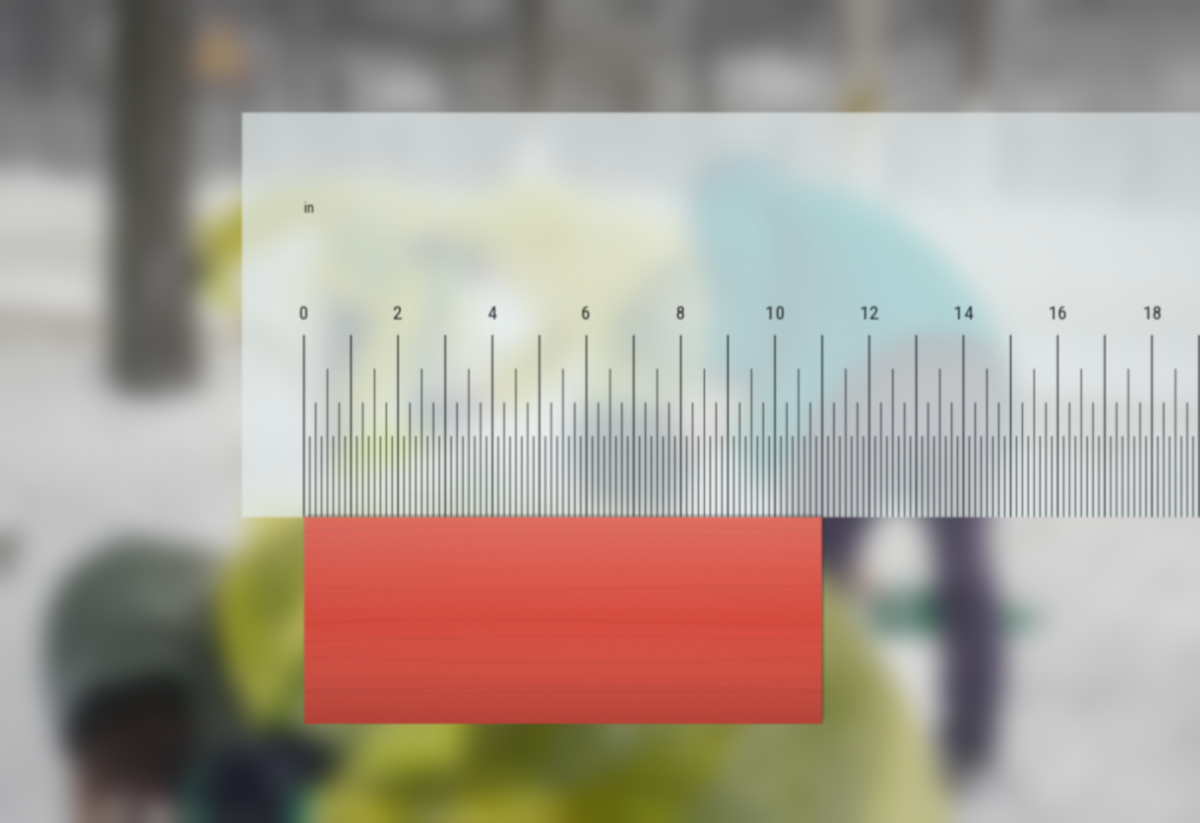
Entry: 11; in
